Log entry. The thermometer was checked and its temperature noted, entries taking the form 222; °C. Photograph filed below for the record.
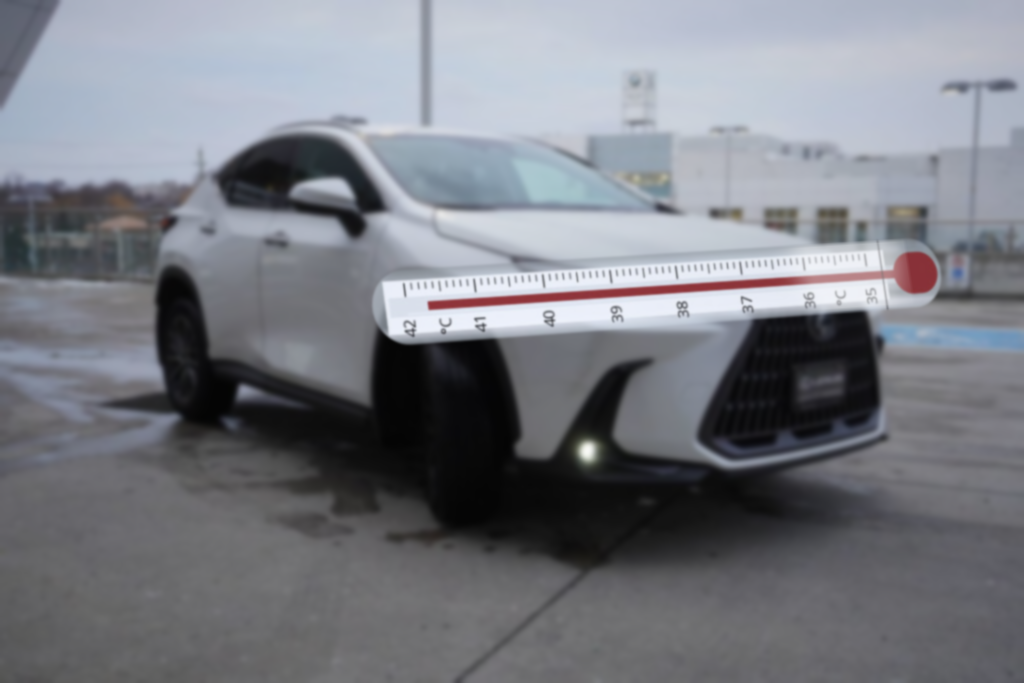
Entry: 41.7; °C
